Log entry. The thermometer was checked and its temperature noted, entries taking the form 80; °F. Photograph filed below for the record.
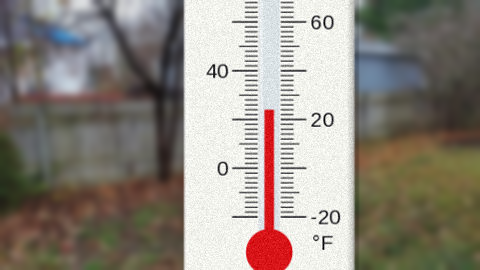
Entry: 24; °F
